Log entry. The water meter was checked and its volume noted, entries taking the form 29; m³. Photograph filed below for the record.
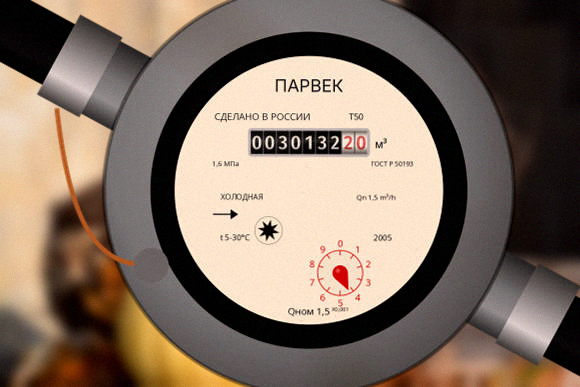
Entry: 30132.204; m³
